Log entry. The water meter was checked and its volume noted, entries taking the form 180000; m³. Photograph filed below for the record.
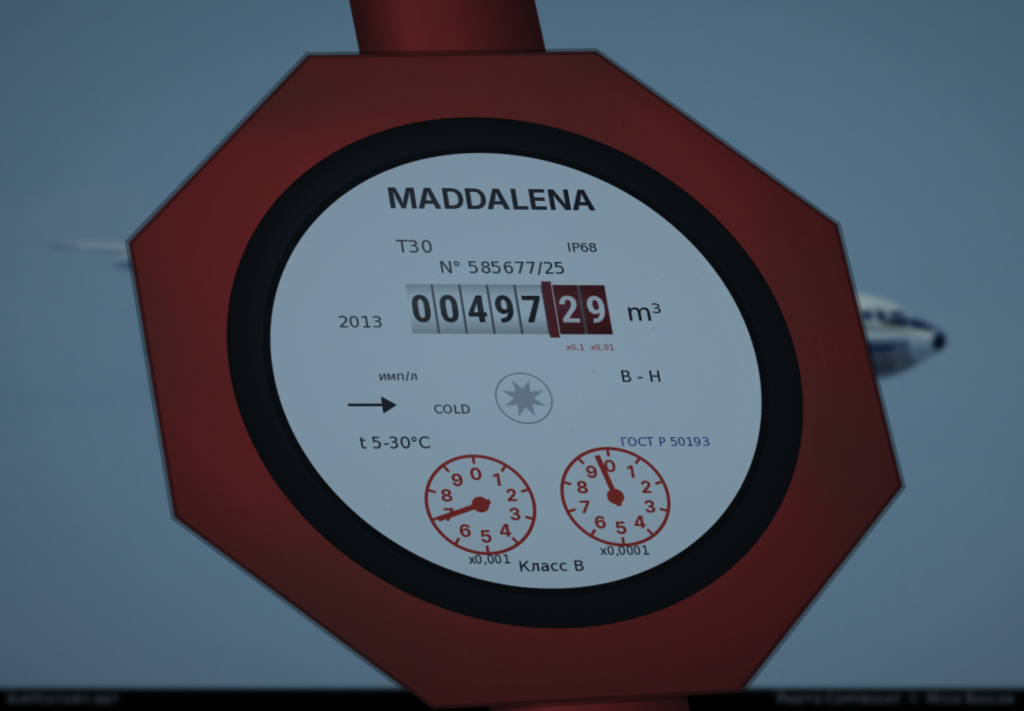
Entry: 497.2969; m³
